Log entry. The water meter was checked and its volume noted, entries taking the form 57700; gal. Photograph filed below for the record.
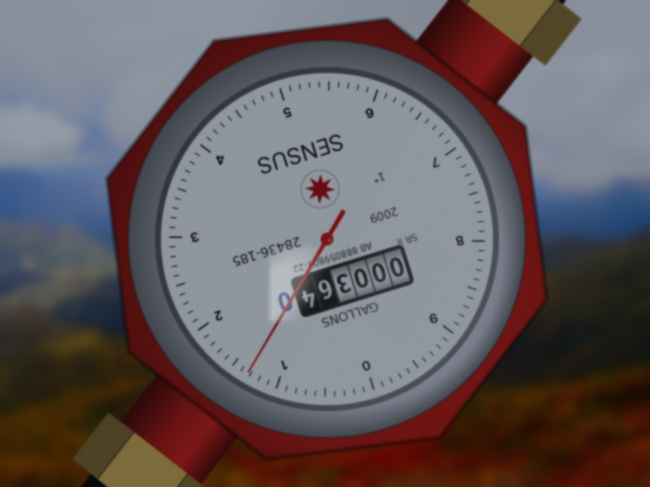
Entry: 3641.3; gal
